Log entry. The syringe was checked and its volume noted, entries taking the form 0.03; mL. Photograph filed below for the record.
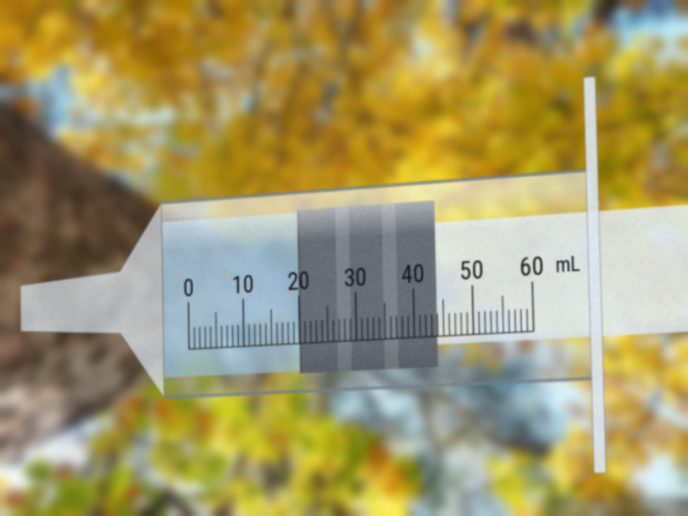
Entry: 20; mL
